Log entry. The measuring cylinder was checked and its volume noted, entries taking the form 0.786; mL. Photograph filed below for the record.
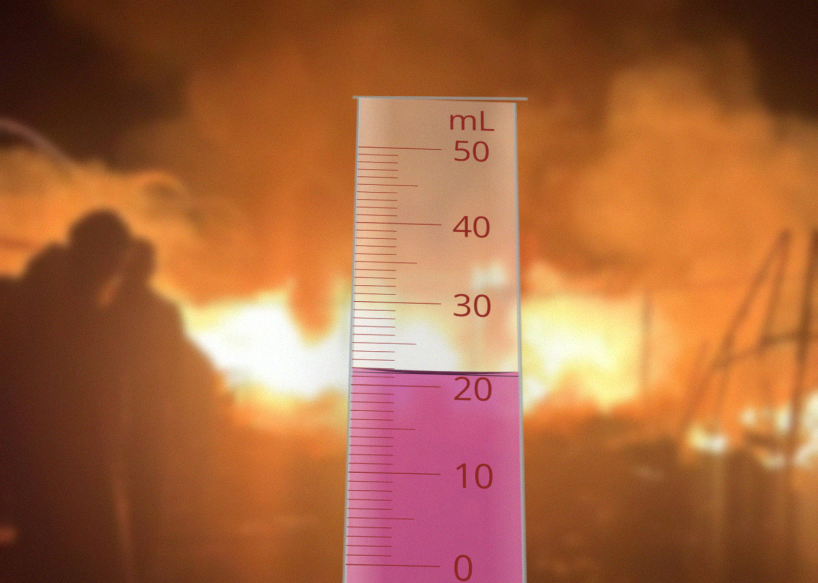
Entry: 21.5; mL
